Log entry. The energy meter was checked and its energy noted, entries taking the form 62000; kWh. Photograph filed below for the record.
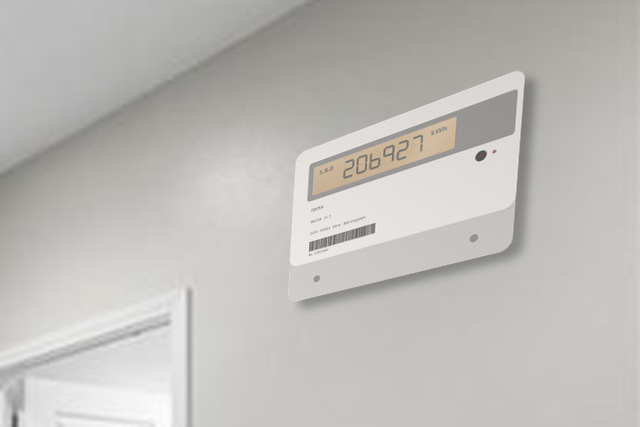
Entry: 206927; kWh
